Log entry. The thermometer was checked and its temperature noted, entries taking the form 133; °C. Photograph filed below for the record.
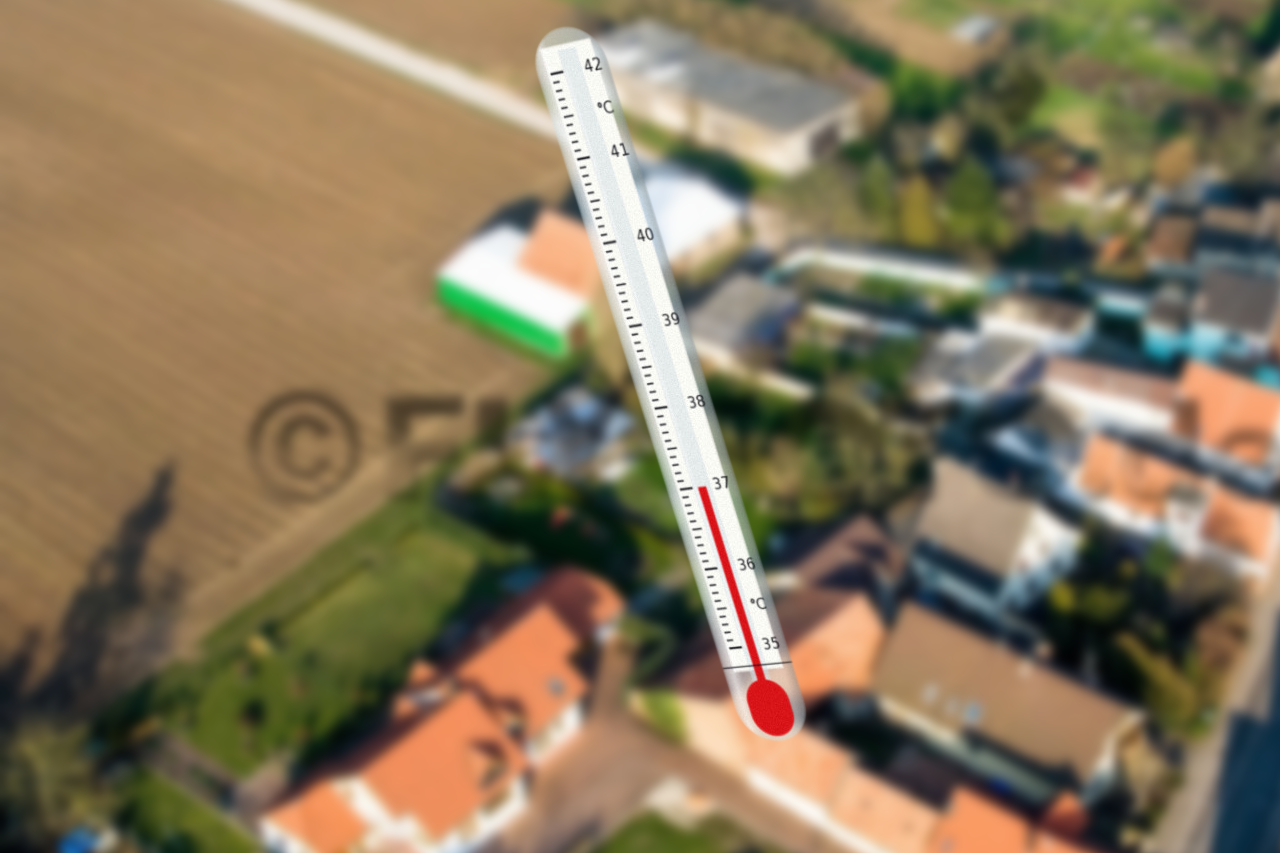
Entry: 37; °C
